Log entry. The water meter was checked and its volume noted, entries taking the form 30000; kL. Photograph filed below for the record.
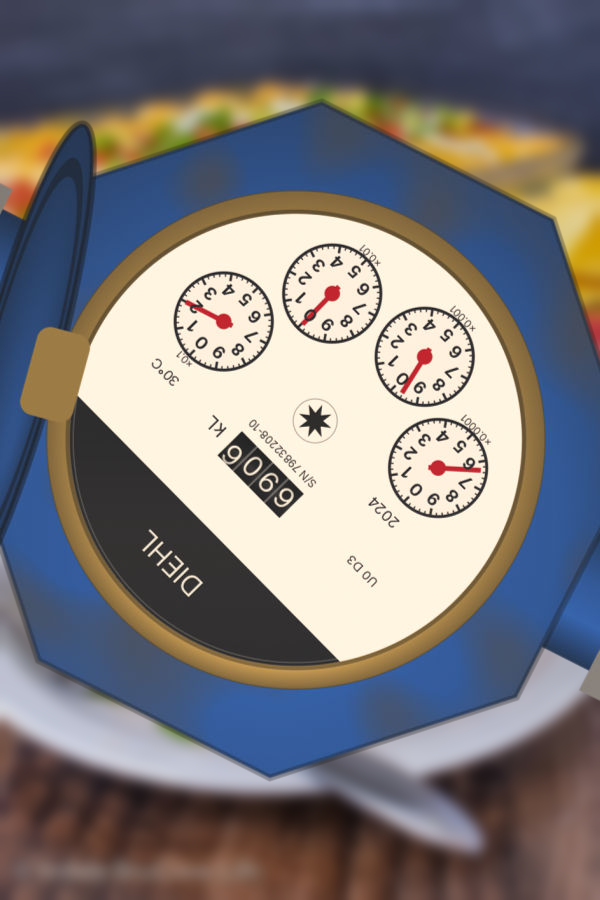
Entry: 6906.1996; kL
